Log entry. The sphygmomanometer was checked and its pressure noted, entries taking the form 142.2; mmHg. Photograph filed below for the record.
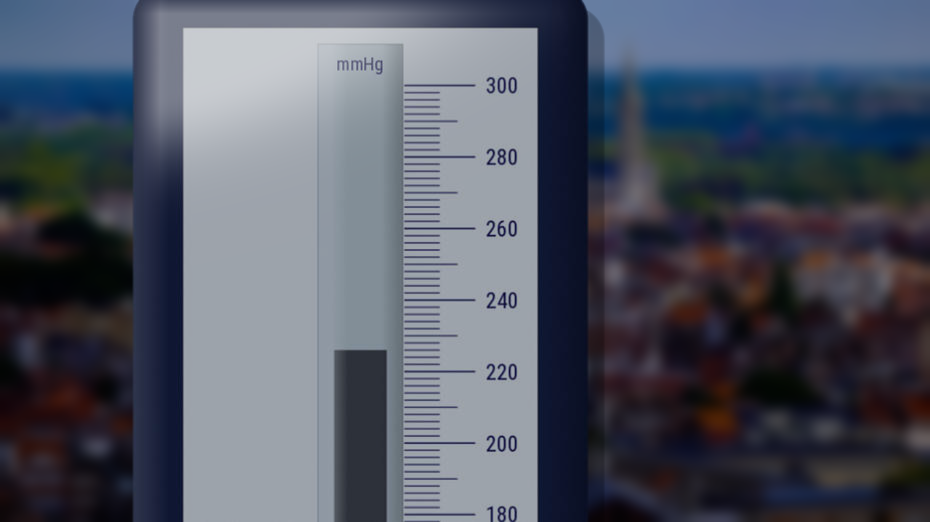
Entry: 226; mmHg
